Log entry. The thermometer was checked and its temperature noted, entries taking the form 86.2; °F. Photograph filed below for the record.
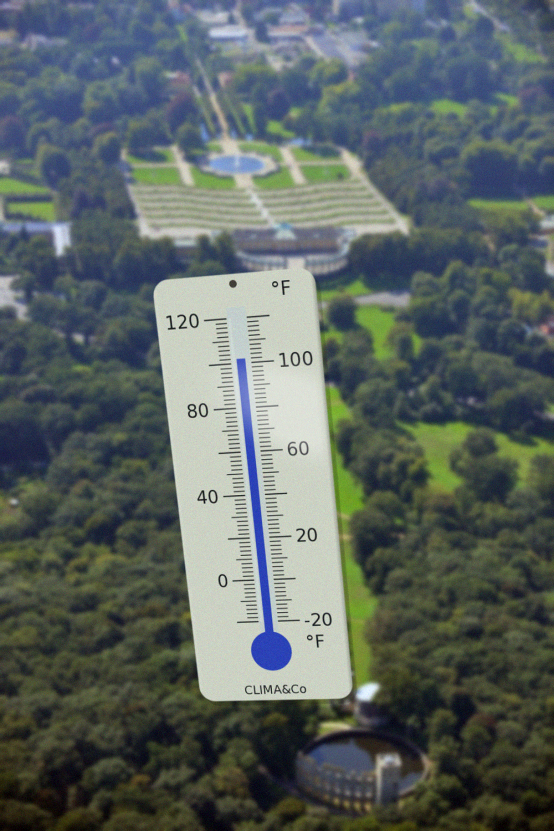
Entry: 102; °F
